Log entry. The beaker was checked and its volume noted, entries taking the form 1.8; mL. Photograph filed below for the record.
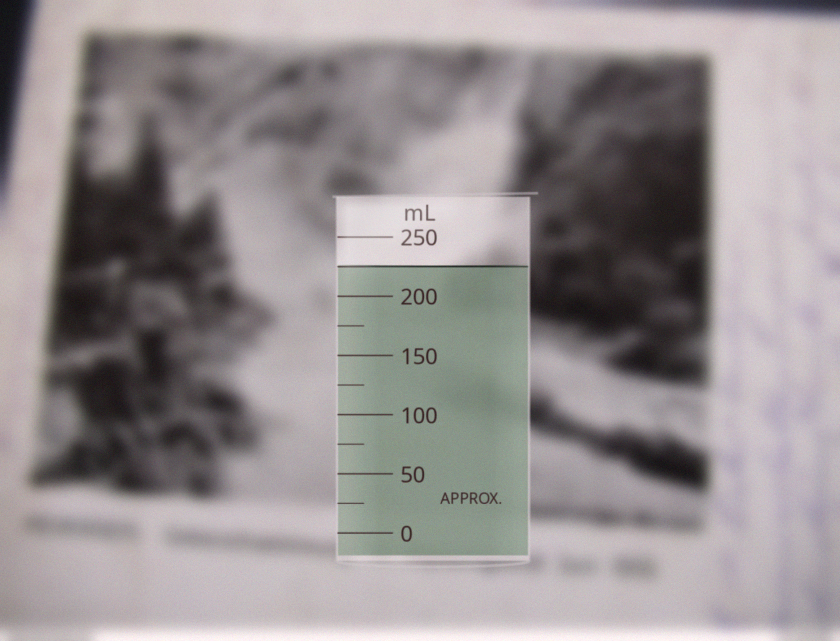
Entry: 225; mL
